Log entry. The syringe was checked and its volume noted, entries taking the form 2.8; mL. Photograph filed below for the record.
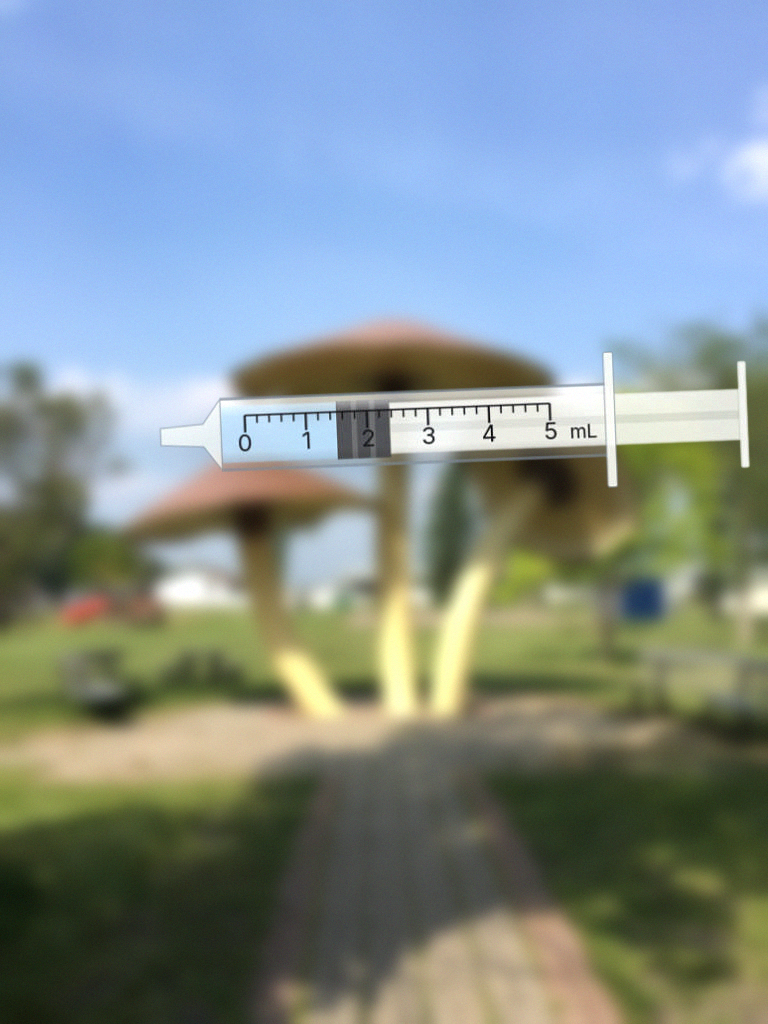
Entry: 1.5; mL
